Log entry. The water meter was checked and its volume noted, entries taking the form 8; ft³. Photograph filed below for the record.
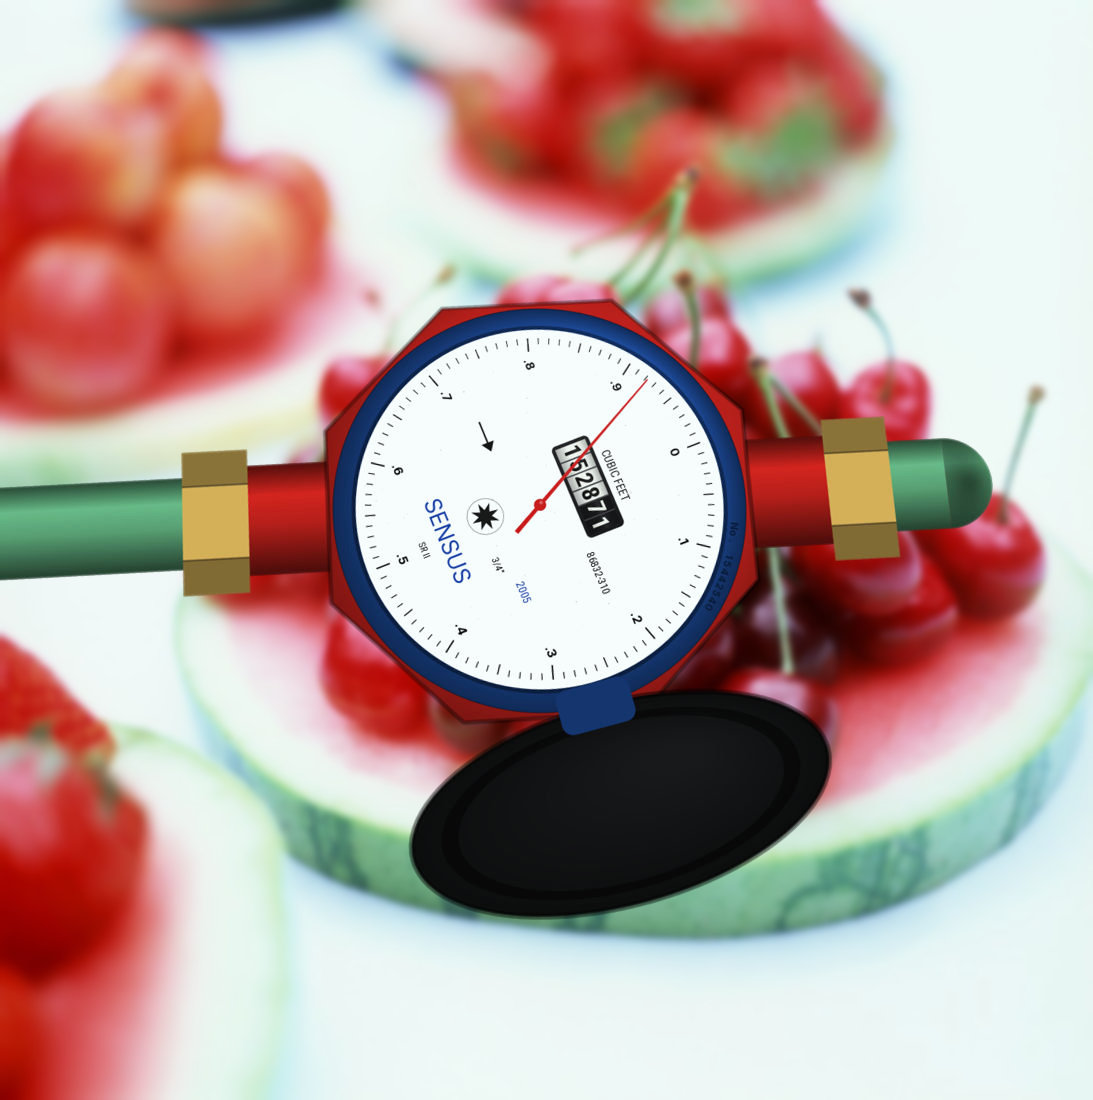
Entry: 152870.92; ft³
